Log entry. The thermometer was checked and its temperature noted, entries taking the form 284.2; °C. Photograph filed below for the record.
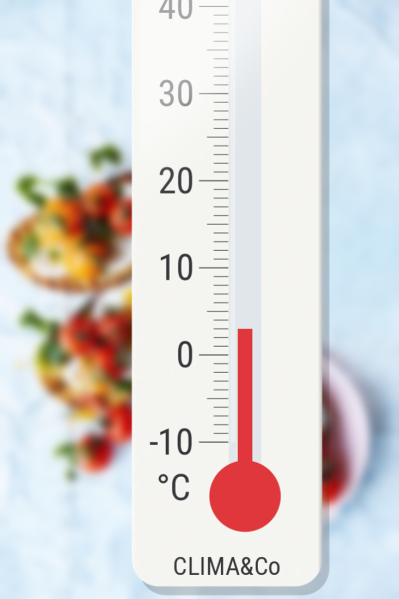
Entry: 3; °C
